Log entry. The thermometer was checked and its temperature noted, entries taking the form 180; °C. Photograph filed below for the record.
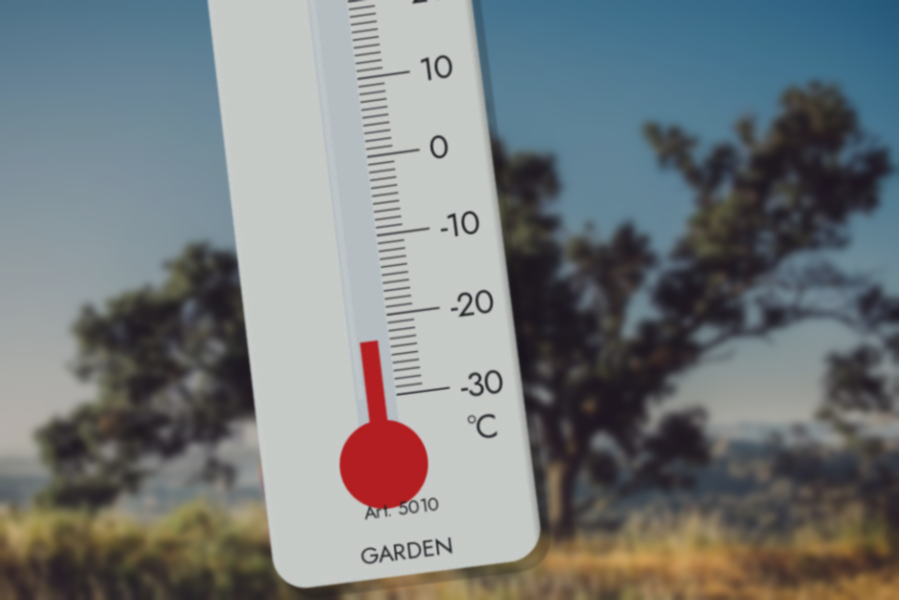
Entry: -23; °C
